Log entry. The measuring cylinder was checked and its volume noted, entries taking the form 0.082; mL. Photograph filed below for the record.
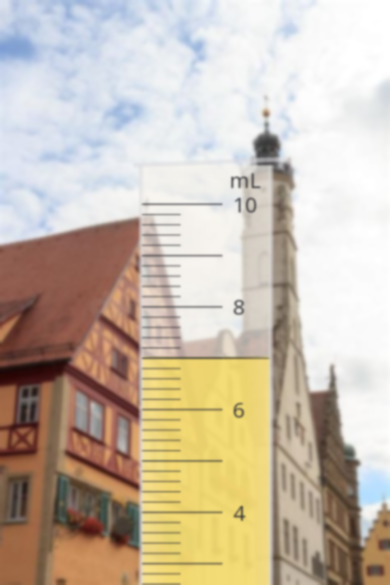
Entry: 7; mL
